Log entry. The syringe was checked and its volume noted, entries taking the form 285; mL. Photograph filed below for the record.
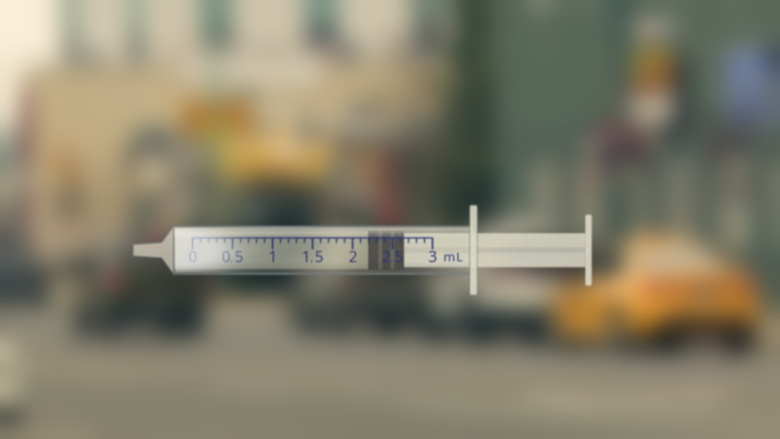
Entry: 2.2; mL
